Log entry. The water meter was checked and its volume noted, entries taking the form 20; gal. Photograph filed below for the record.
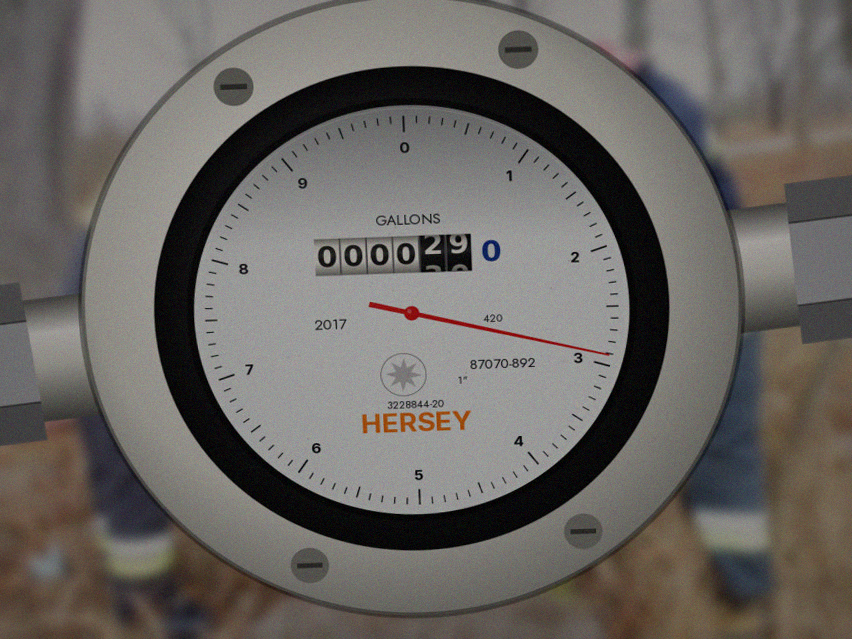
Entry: 292.9; gal
